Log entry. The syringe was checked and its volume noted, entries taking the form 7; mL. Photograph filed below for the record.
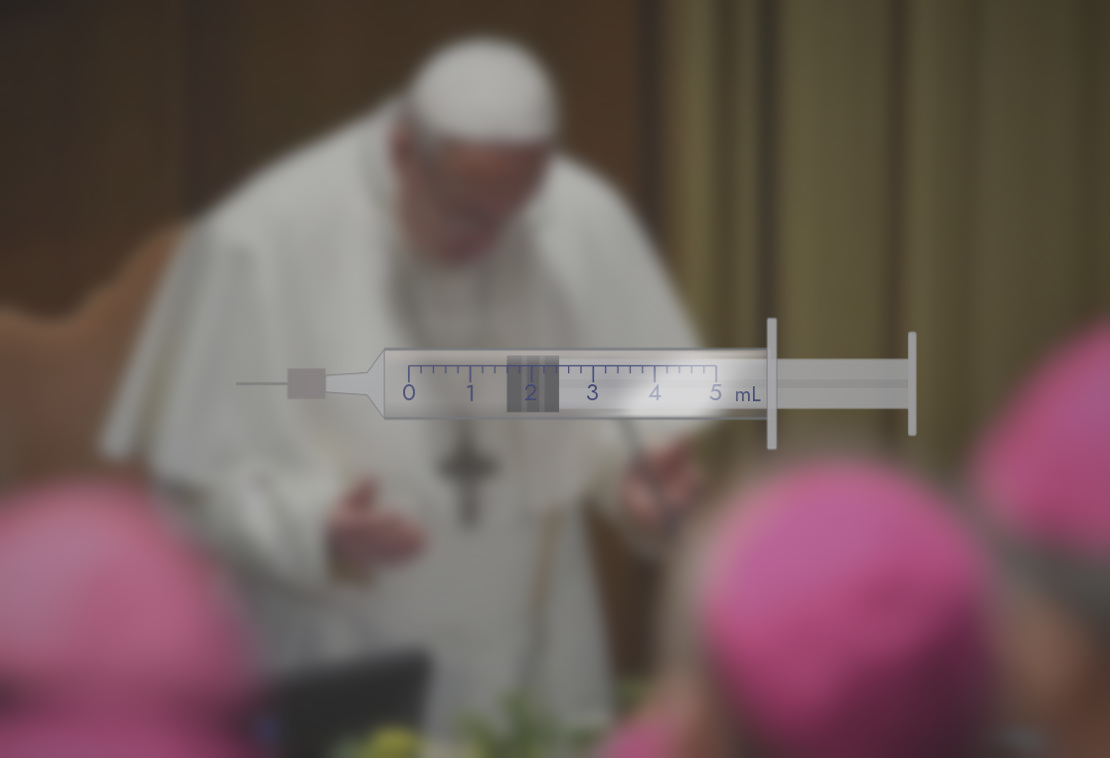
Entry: 1.6; mL
